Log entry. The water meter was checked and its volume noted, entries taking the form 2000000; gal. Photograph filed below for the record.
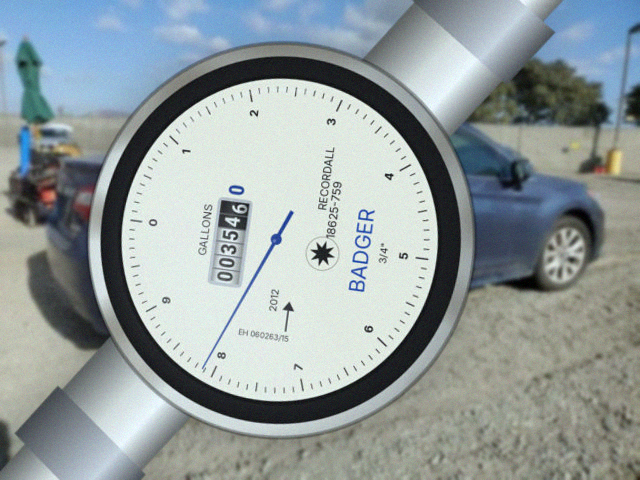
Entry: 35458.1; gal
